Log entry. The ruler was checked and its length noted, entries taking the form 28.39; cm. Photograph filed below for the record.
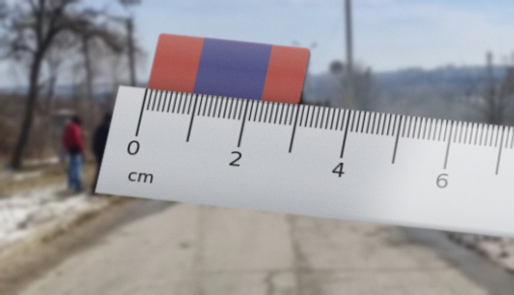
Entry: 3; cm
